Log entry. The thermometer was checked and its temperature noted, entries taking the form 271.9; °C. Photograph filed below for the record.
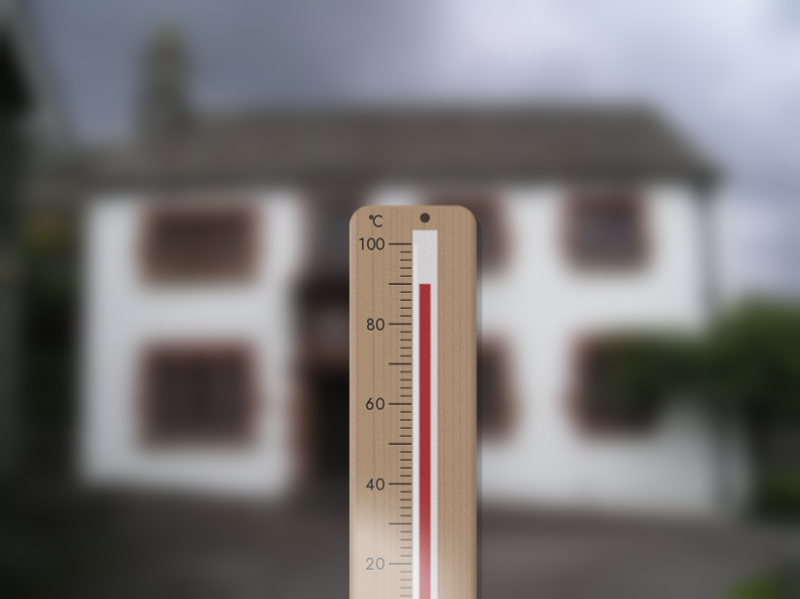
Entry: 90; °C
